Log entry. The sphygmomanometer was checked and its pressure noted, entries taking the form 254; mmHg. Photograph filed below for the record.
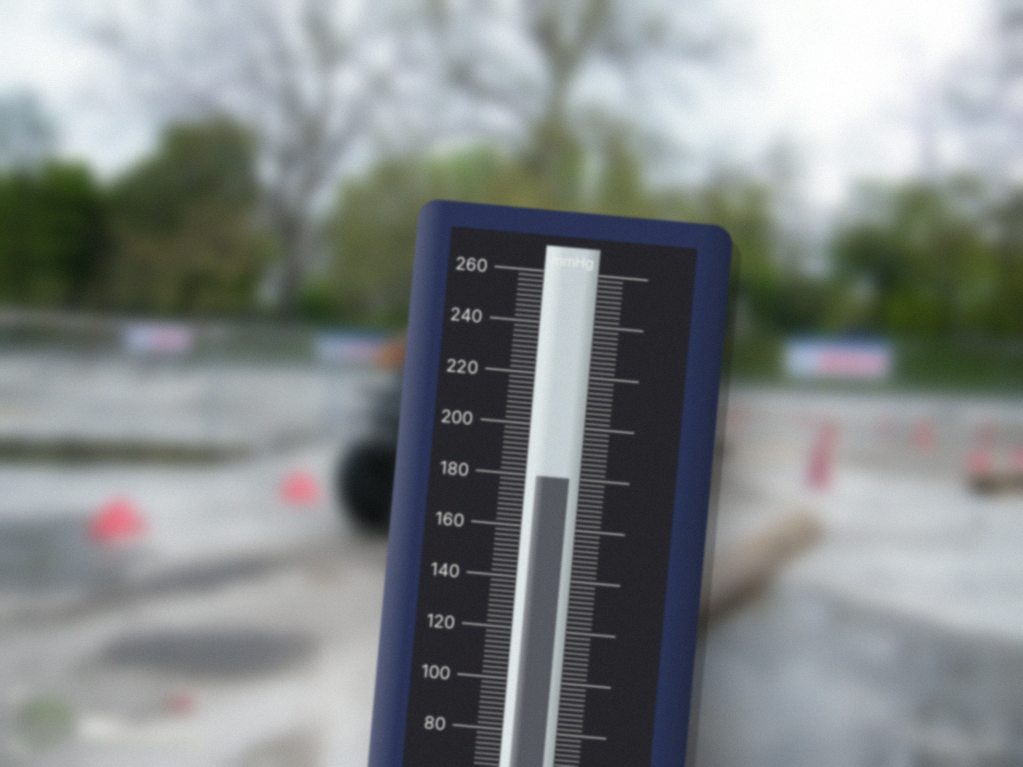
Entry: 180; mmHg
